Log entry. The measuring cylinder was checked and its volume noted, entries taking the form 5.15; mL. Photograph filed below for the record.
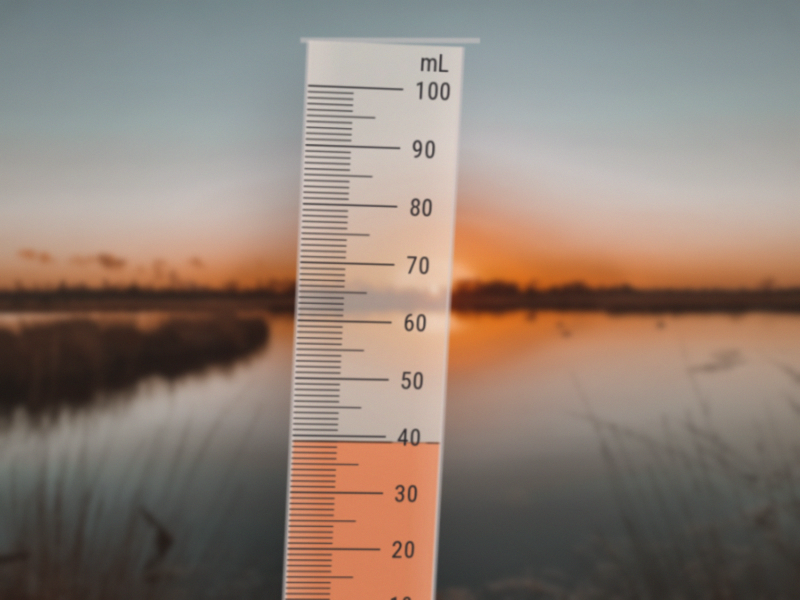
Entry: 39; mL
